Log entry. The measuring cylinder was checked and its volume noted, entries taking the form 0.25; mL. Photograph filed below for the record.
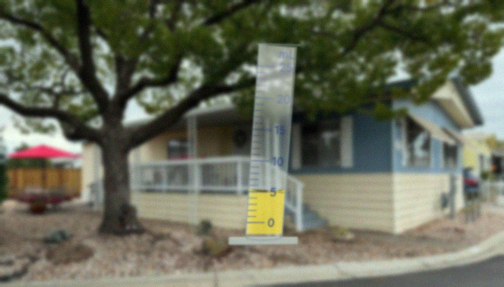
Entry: 5; mL
